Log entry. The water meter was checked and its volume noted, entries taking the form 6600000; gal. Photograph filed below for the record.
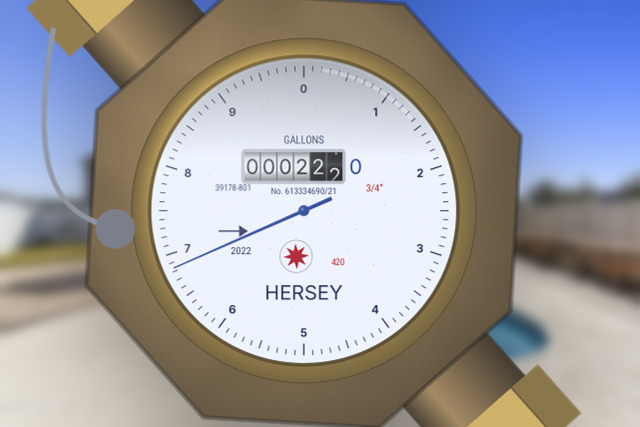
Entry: 2216.8; gal
